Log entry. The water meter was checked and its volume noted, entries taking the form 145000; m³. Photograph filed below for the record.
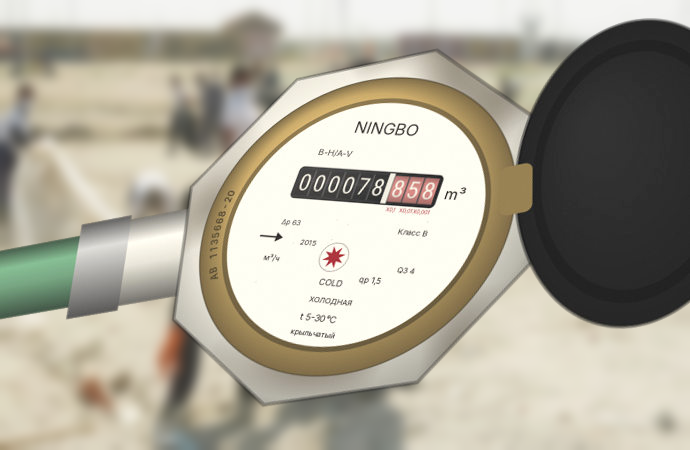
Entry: 78.858; m³
